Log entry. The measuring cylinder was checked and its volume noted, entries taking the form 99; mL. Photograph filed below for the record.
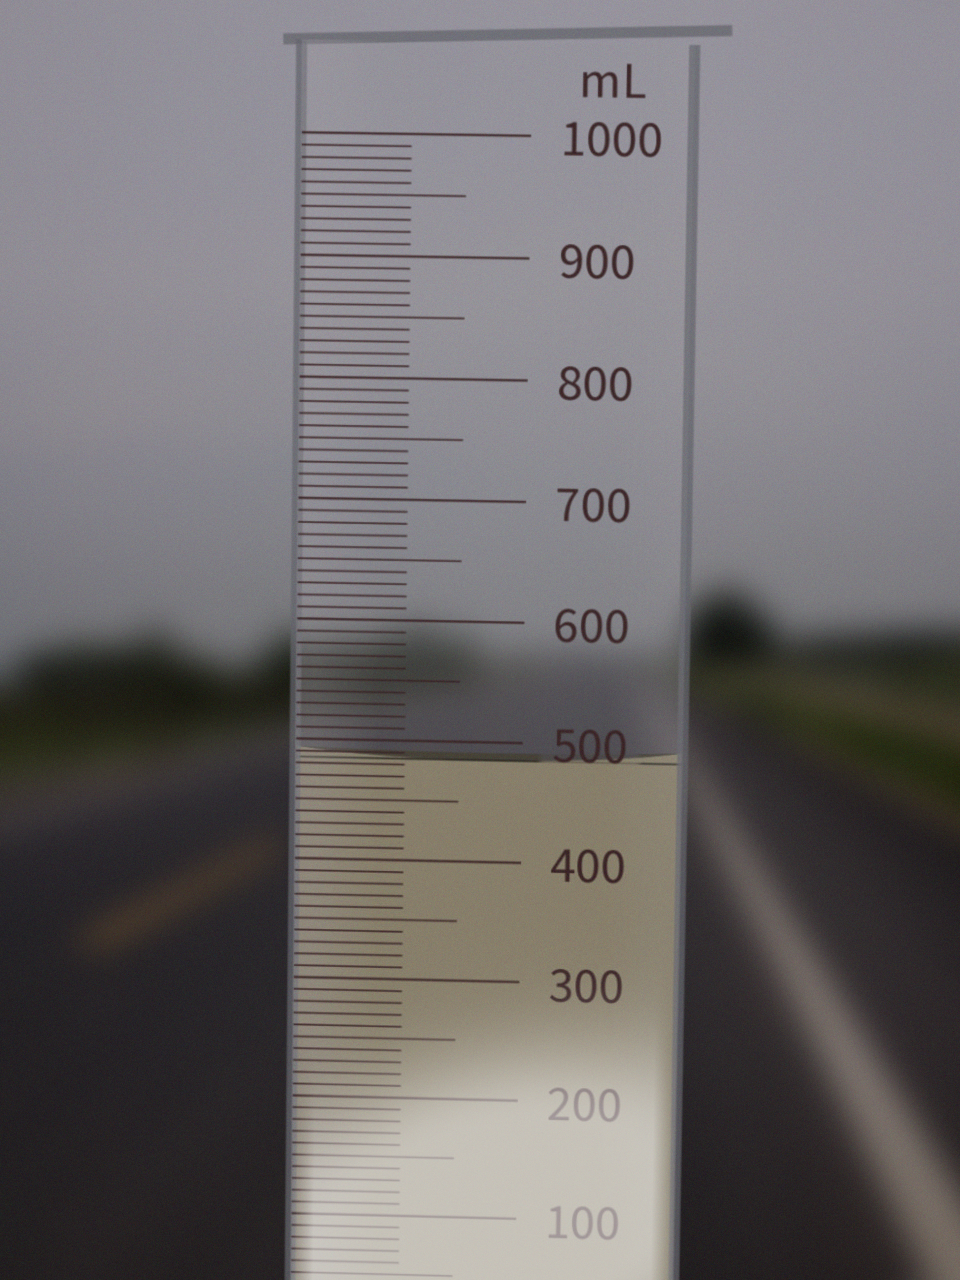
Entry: 485; mL
